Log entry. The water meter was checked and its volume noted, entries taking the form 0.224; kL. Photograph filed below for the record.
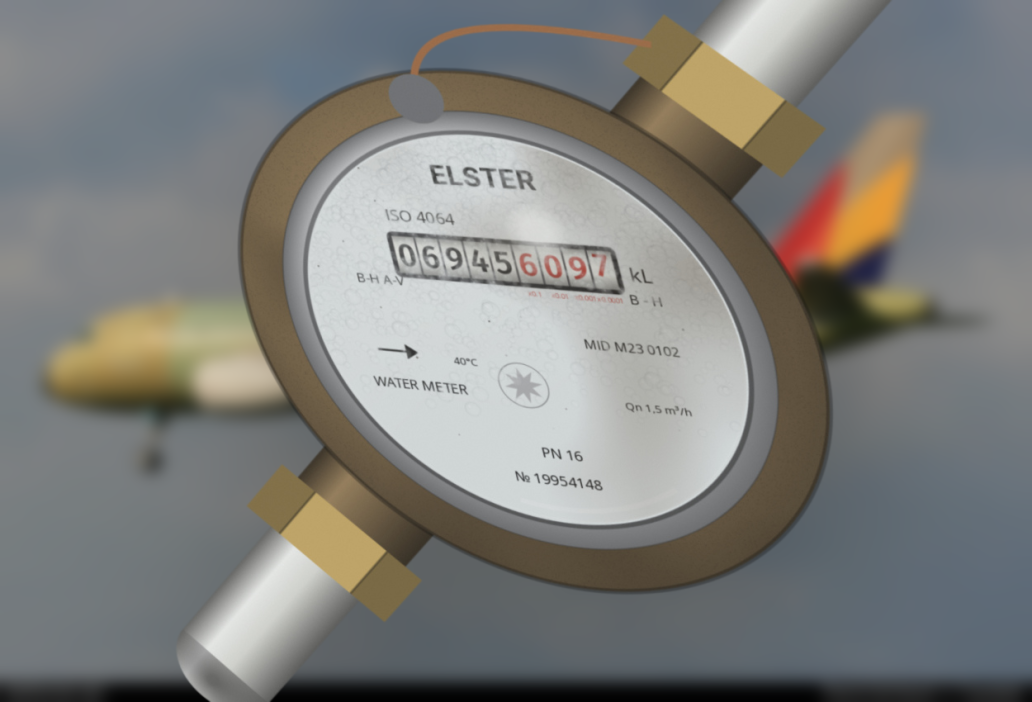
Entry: 6945.6097; kL
